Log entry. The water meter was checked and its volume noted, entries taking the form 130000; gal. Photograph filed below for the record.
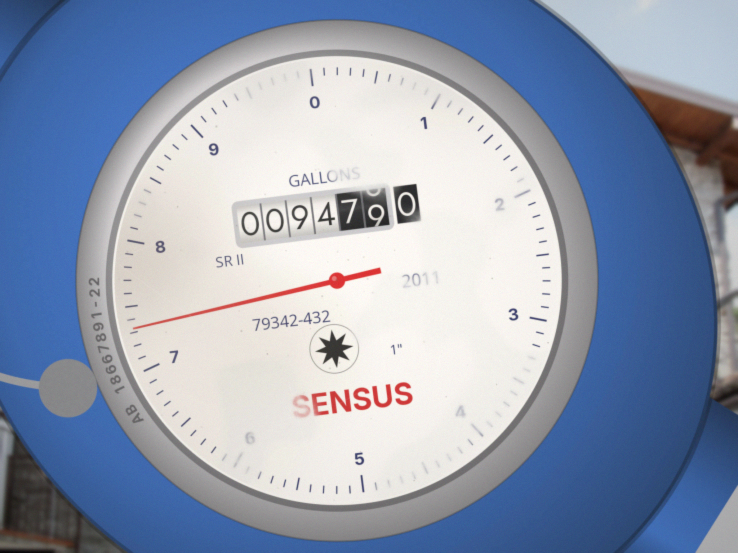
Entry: 94787.3; gal
